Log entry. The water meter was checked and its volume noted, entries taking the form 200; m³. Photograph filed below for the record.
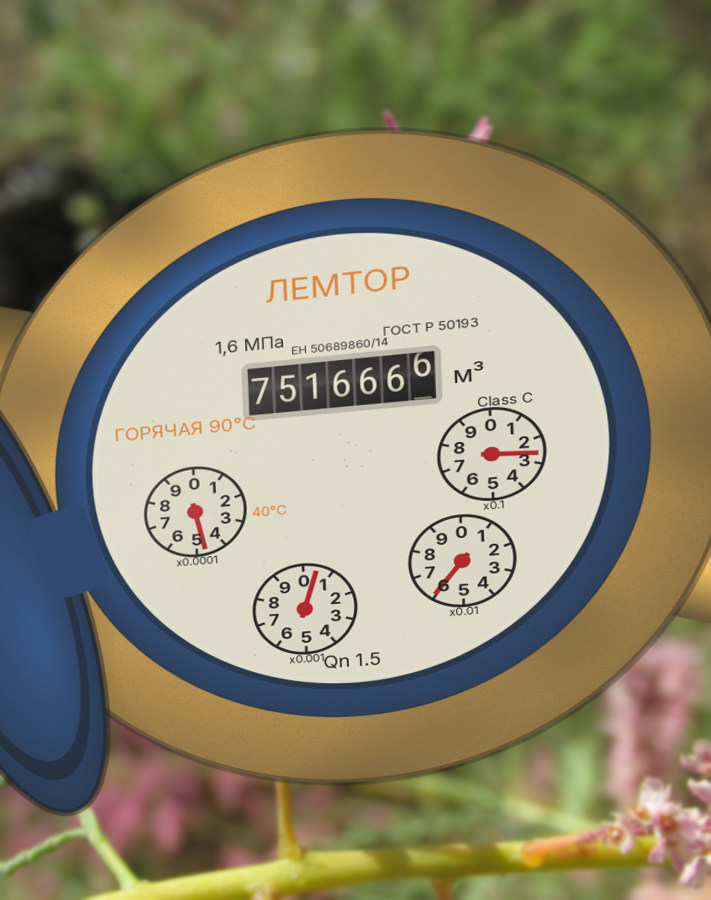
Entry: 7516666.2604; m³
